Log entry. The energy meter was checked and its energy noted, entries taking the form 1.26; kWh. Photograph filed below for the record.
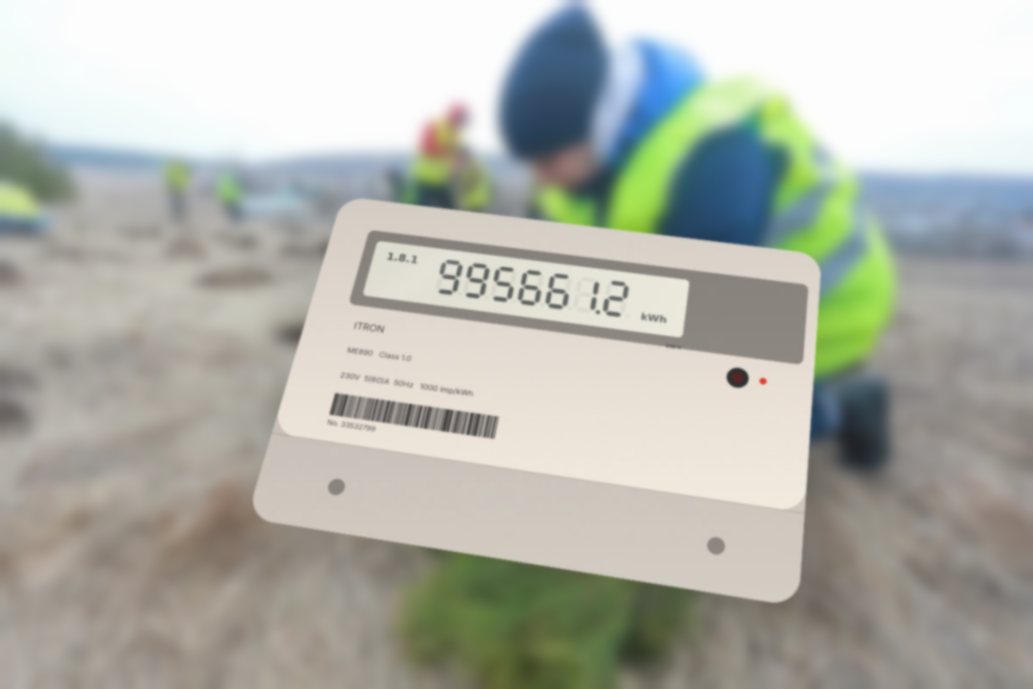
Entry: 995661.2; kWh
